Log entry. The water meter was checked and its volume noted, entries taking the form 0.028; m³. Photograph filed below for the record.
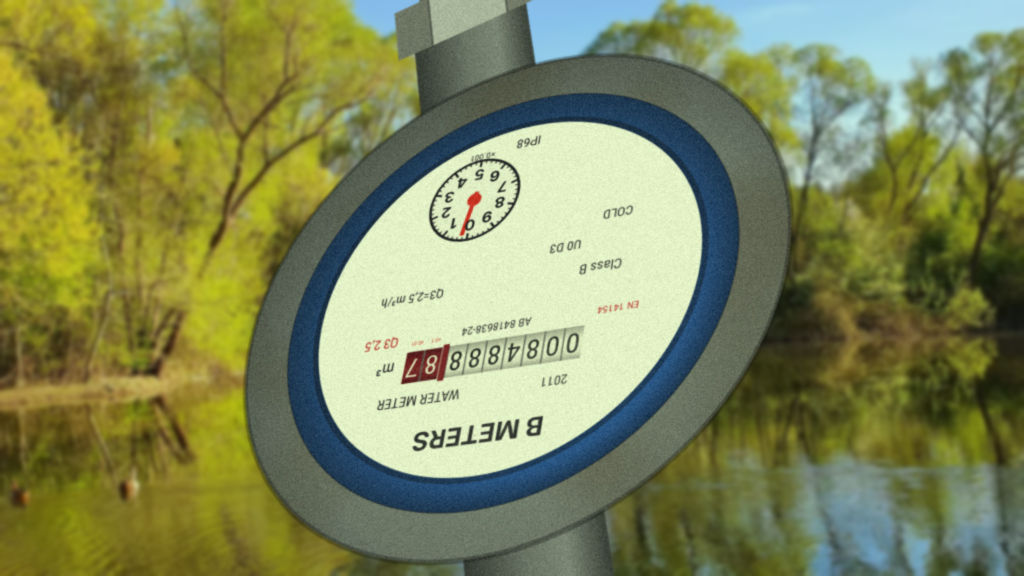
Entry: 84888.870; m³
